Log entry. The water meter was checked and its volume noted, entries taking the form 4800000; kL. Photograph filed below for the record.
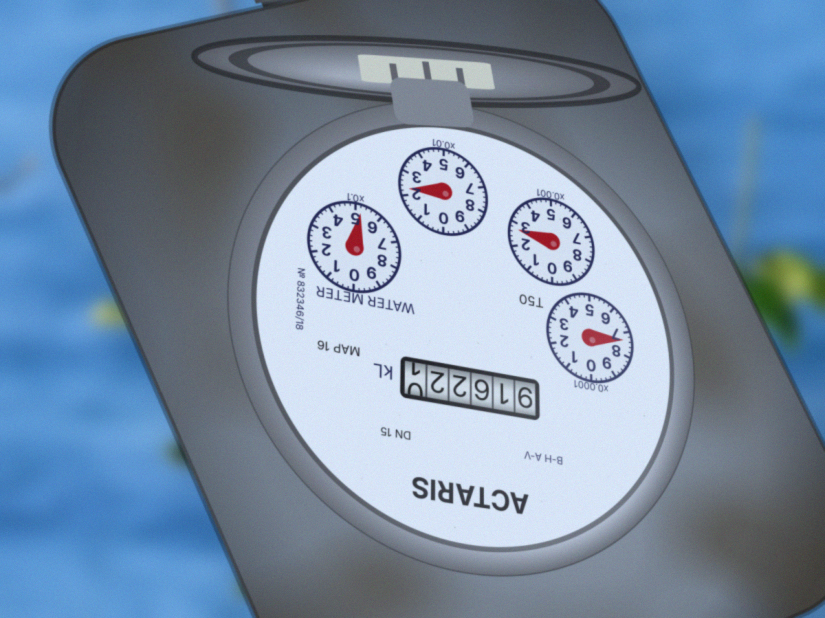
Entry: 916220.5227; kL
